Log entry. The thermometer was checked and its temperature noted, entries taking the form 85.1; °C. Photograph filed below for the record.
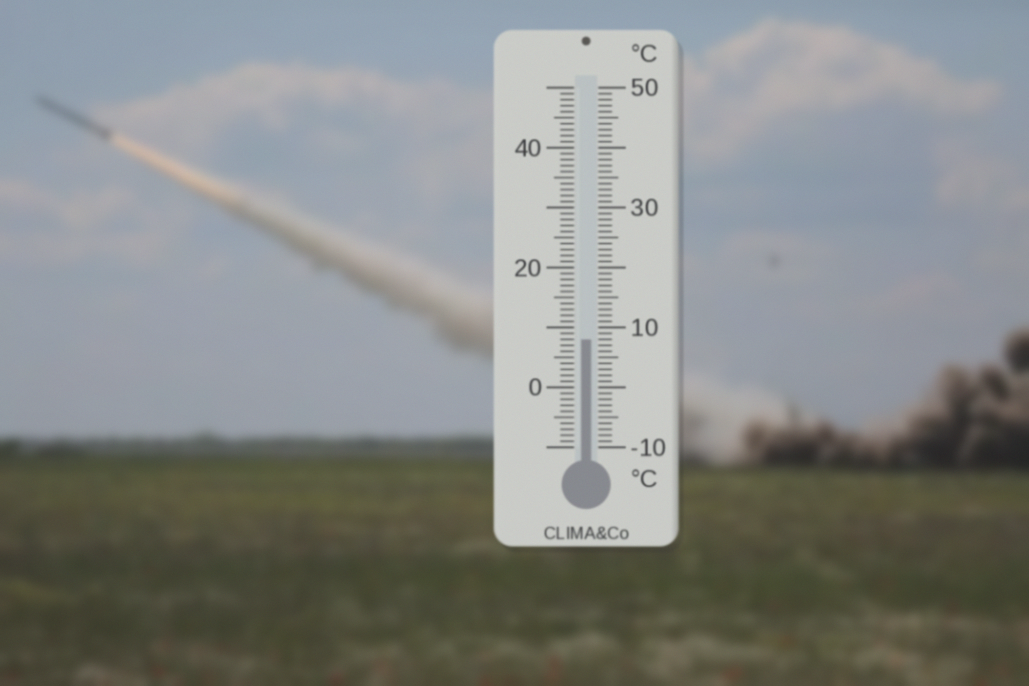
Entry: 8; °C
